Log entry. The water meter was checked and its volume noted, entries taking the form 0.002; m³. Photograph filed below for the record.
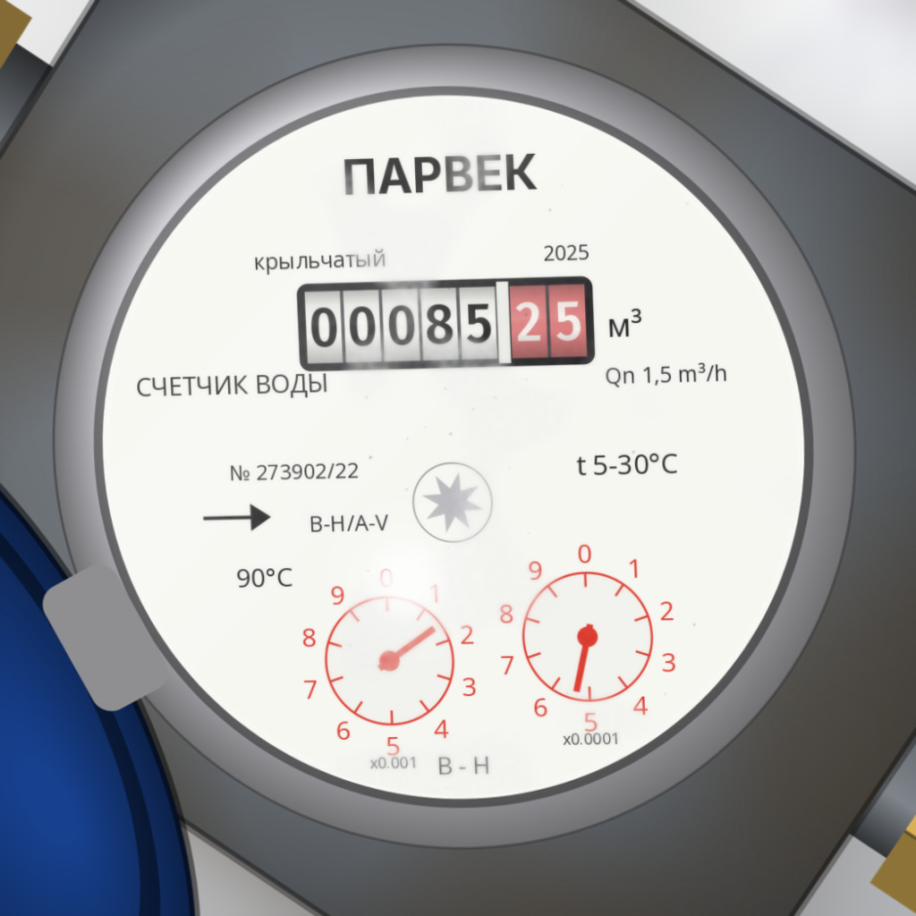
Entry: 85.2515; m³
